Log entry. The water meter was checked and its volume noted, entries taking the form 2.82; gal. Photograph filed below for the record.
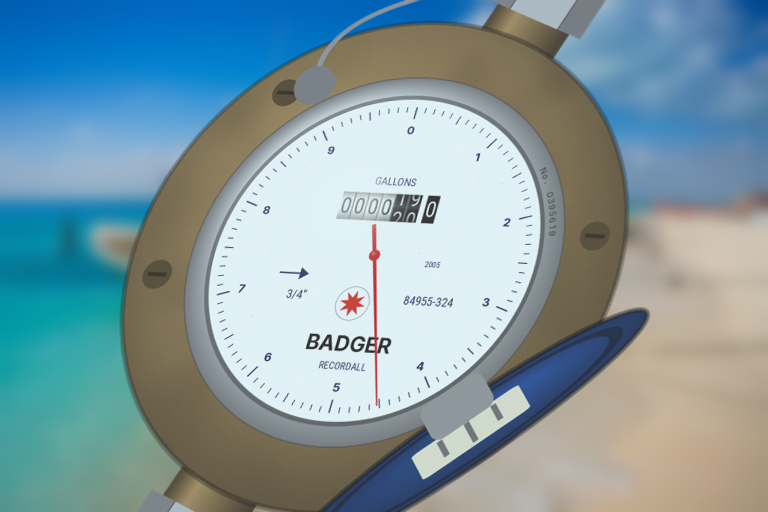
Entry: 194.5; gal
